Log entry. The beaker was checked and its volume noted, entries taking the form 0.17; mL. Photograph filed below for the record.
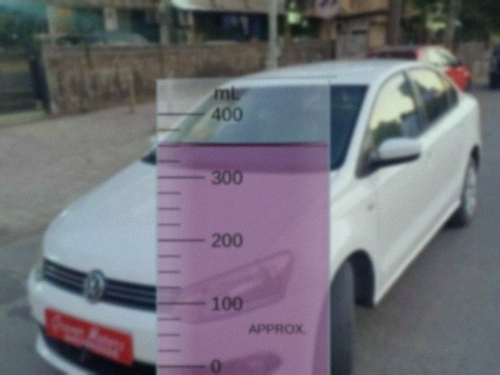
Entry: 350; mL
